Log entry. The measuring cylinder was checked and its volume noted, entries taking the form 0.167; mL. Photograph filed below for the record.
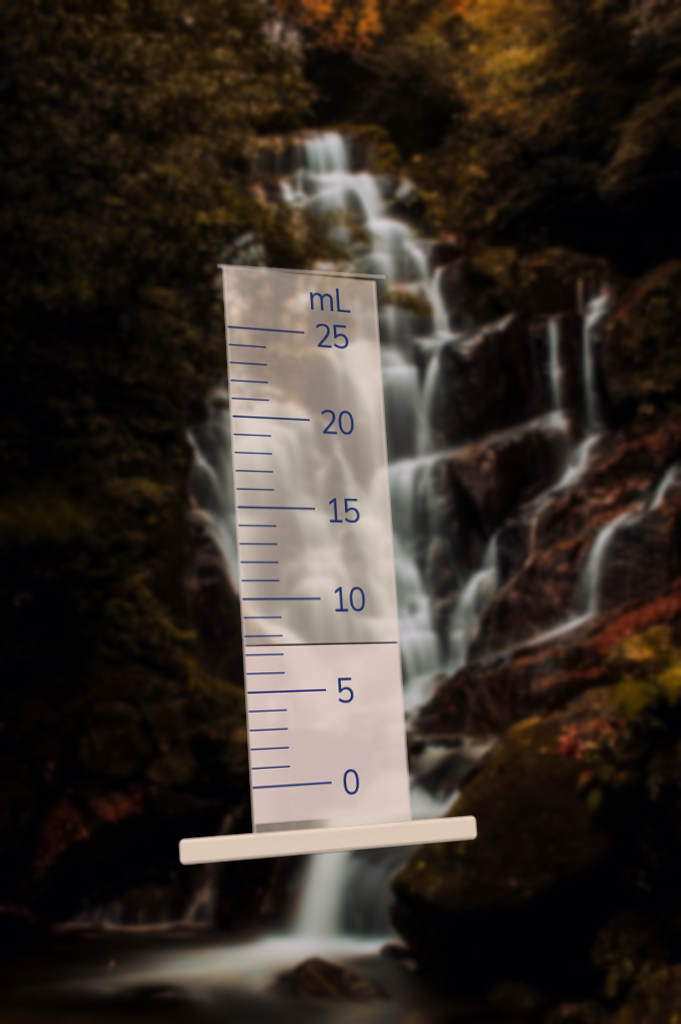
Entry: 7.5; mL
